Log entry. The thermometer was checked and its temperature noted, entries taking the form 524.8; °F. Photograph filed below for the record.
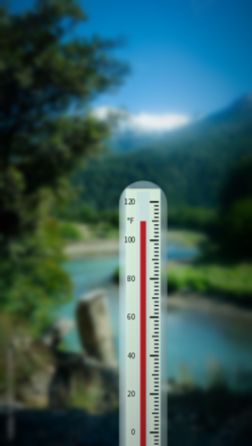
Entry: 110; °F
